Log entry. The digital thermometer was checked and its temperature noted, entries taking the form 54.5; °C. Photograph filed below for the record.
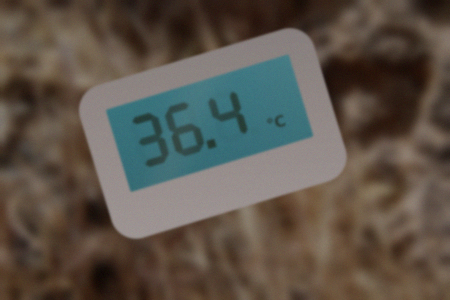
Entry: 36.4; °C
